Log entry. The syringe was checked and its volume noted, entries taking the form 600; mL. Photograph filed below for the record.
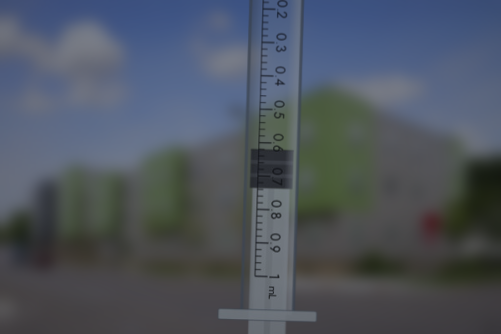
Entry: 0.62; mL
